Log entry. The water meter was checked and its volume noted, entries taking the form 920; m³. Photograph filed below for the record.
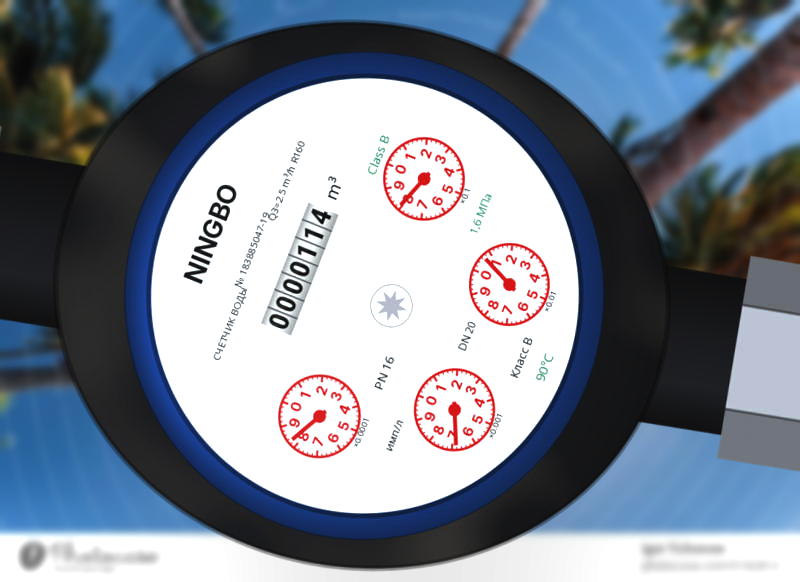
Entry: 114.8068; m³
